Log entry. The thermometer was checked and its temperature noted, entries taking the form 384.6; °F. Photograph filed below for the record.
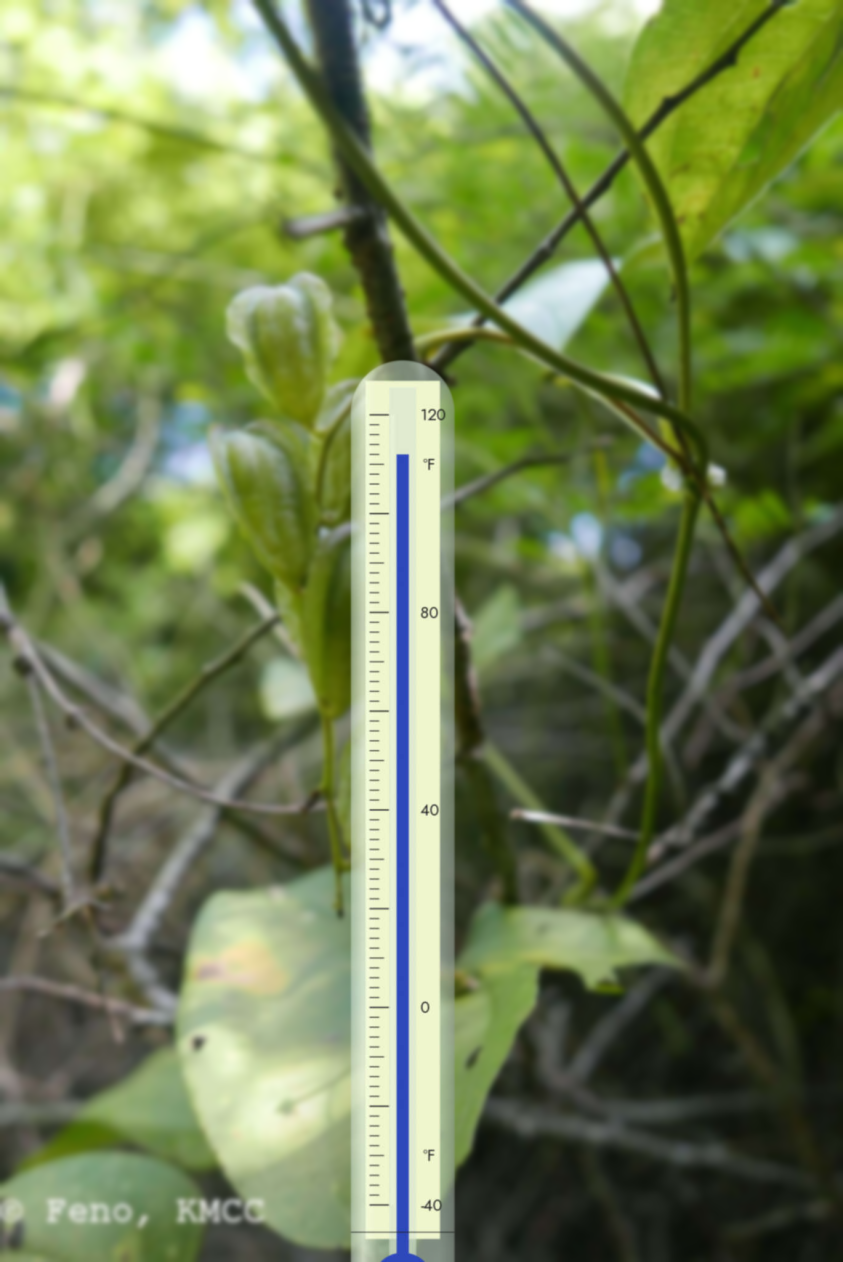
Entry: 112; °F
